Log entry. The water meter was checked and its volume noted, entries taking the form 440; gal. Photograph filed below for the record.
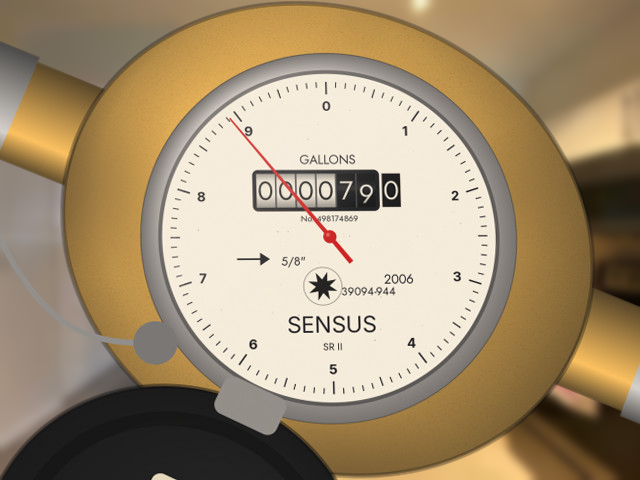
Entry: 788.9; gal
